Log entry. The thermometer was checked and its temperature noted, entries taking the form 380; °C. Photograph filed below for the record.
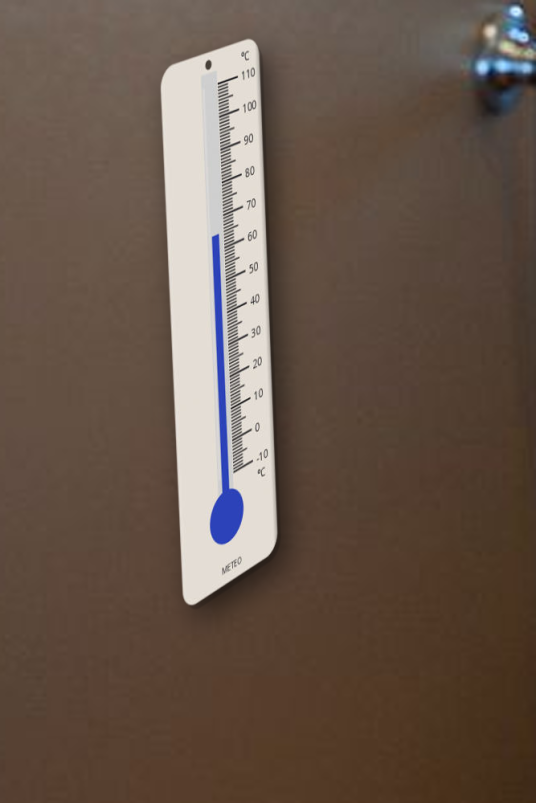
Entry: 65; °C
